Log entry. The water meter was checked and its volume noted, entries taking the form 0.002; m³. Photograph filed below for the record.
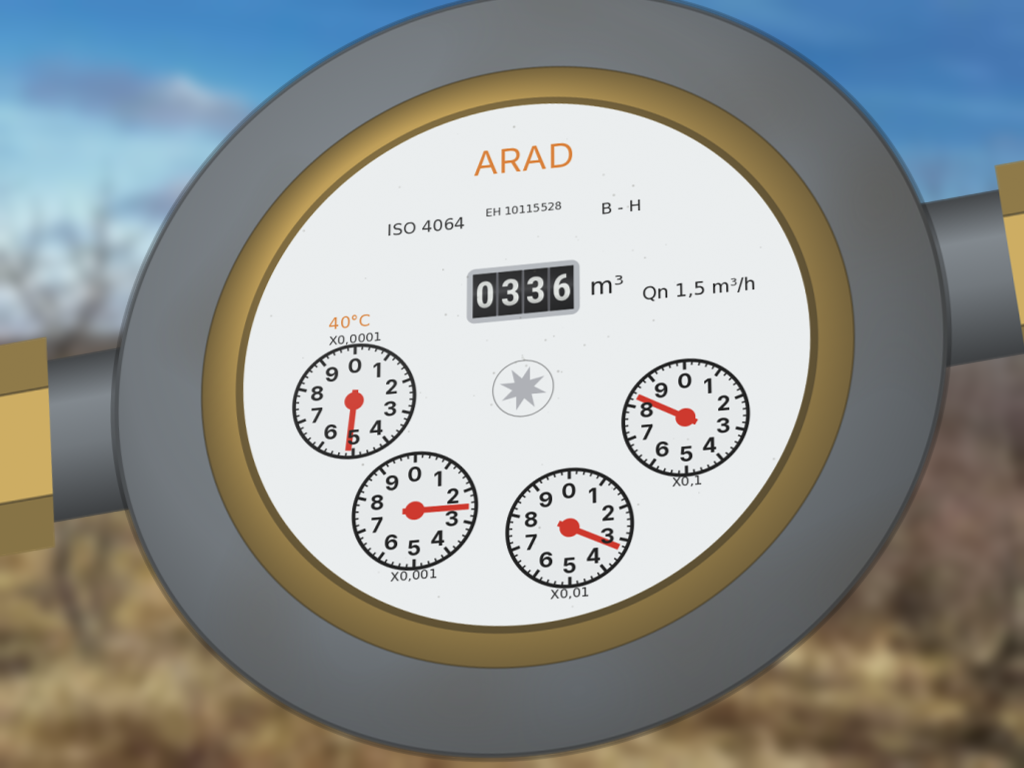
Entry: 336.8325; m³
